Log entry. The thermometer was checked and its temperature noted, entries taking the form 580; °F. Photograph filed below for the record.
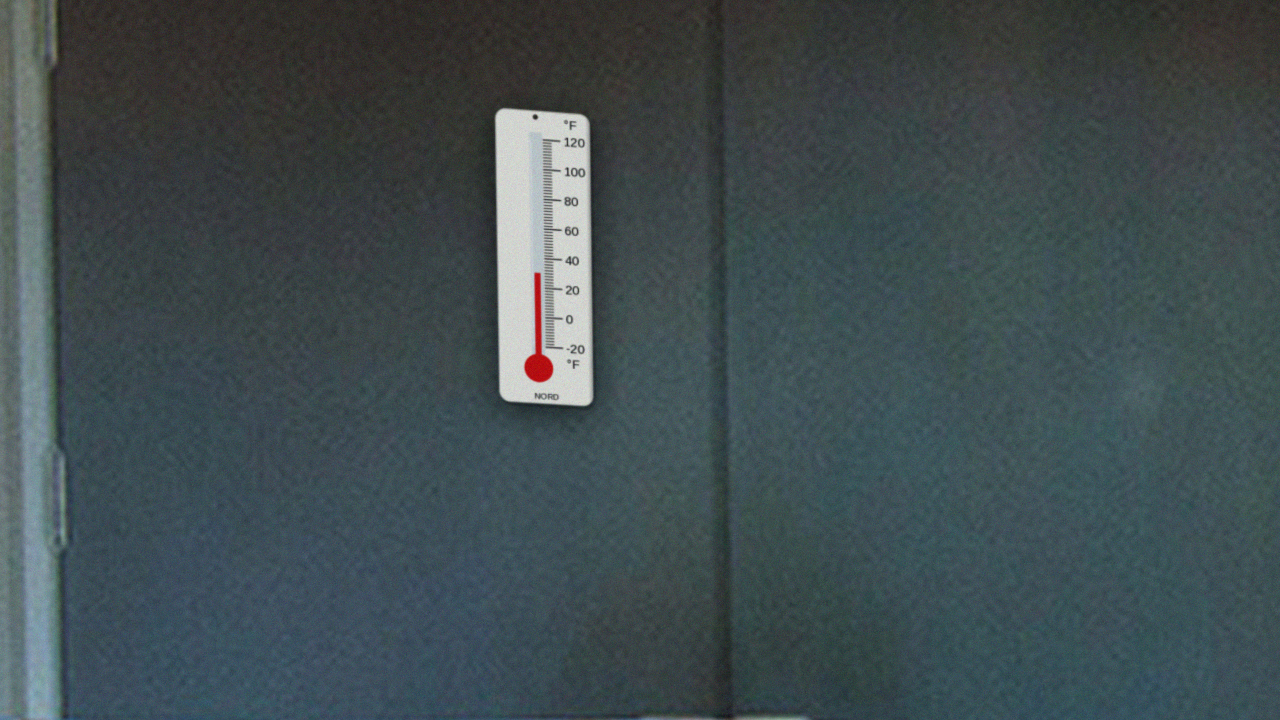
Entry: 30; °F
